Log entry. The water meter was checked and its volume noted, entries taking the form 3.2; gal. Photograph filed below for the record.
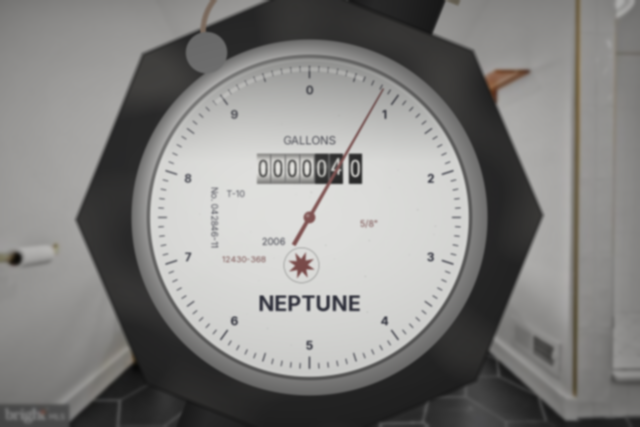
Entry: 40.8; gal
